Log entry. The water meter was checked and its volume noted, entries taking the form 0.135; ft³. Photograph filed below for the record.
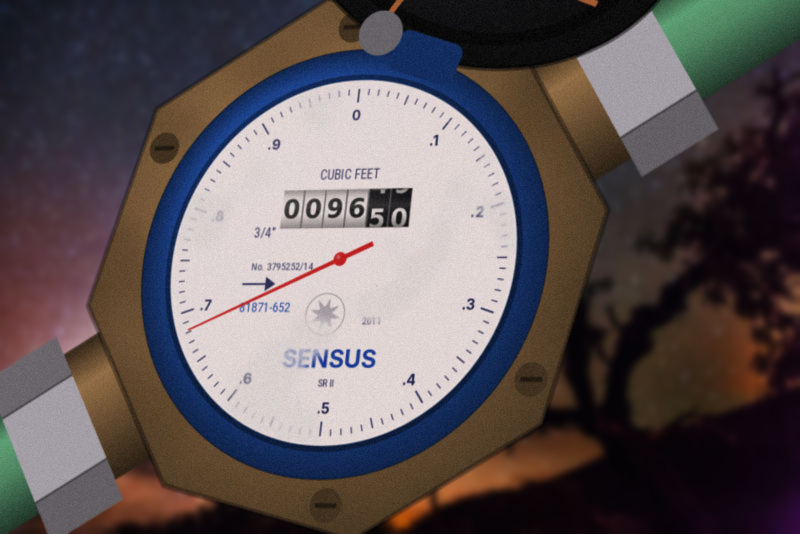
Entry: 9649.68; ft³
